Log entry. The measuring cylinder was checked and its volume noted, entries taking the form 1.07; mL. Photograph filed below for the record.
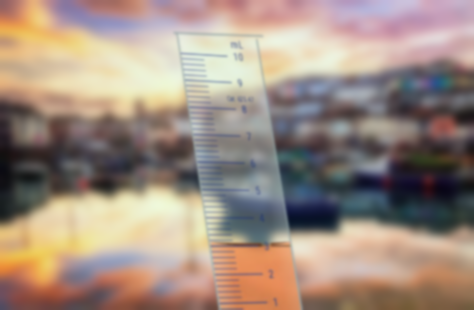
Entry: 3; mL
